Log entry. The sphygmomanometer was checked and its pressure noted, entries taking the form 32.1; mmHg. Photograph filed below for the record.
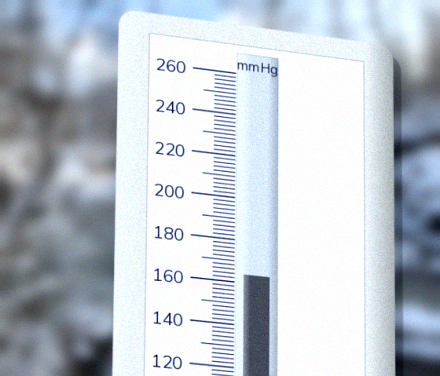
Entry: 164; mmHg
